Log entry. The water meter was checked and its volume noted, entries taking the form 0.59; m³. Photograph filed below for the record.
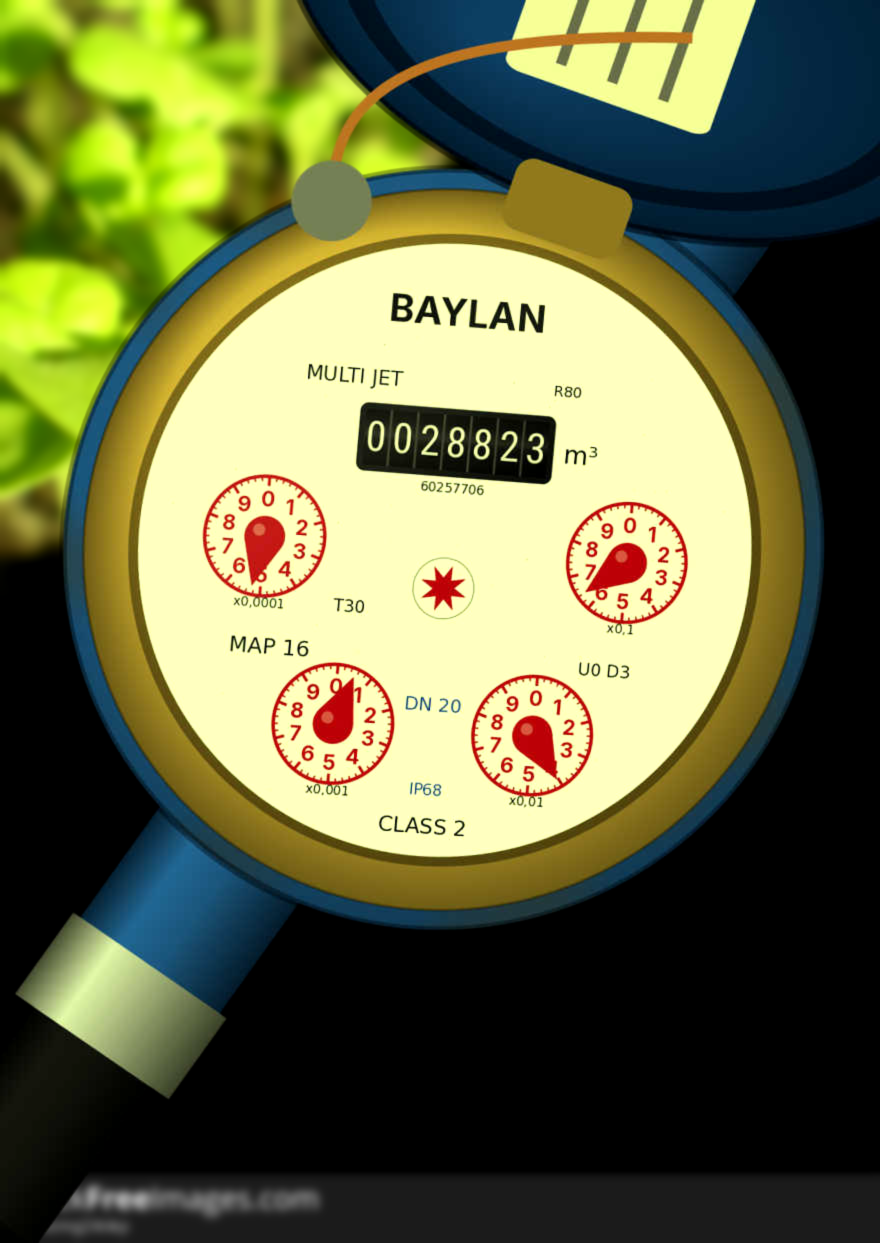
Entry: 28823.6405; m³
